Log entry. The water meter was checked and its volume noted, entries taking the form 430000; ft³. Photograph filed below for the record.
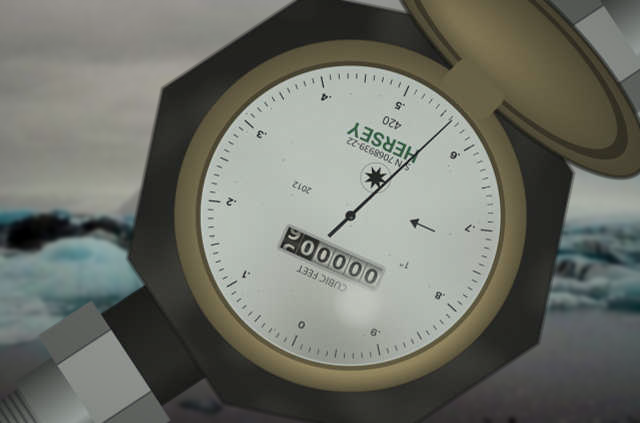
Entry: 5.56; ft³
